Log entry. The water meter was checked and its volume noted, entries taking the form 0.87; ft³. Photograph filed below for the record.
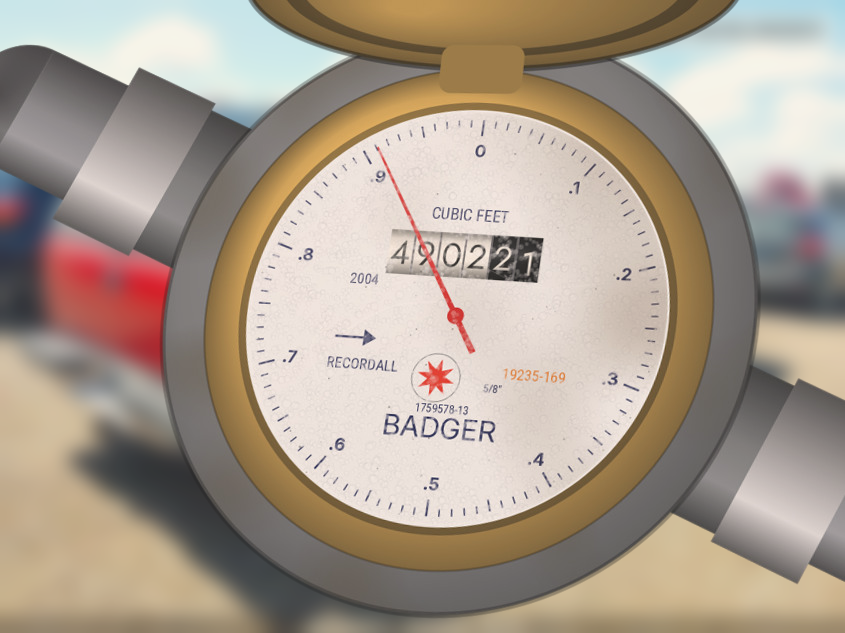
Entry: 490220.91; ft³
